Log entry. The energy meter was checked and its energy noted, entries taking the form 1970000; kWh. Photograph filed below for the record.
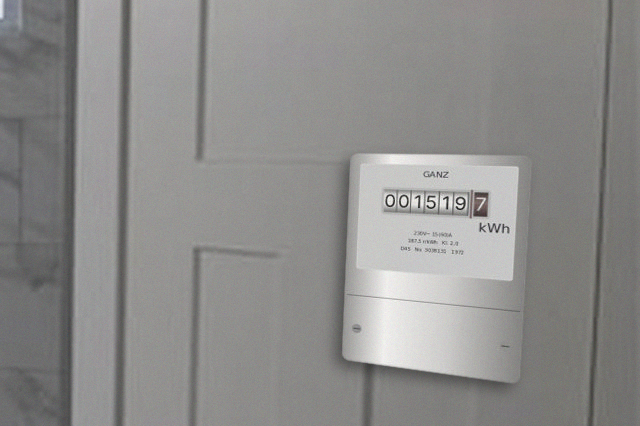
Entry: 1519.7; kWh
